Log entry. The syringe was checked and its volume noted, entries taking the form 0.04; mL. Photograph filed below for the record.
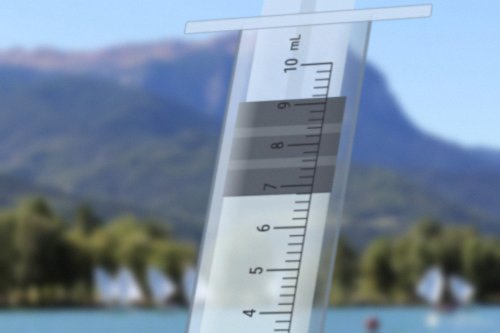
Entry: 6.8; mL
